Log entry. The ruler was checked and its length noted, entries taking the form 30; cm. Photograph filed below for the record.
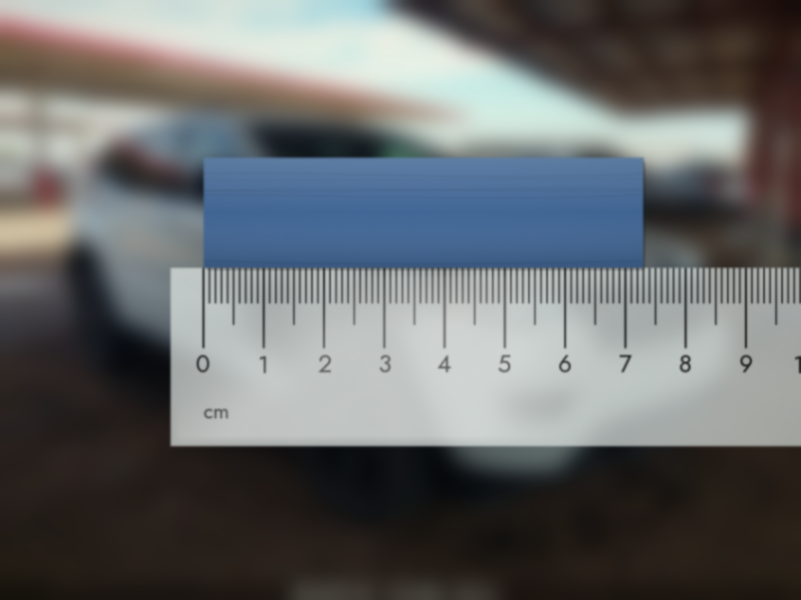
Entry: 7.3; cm
